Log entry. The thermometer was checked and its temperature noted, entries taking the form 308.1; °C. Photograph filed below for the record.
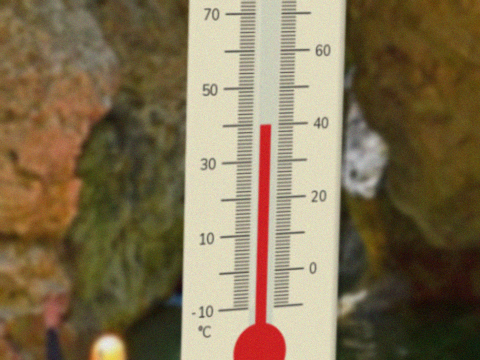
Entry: 40; °C
